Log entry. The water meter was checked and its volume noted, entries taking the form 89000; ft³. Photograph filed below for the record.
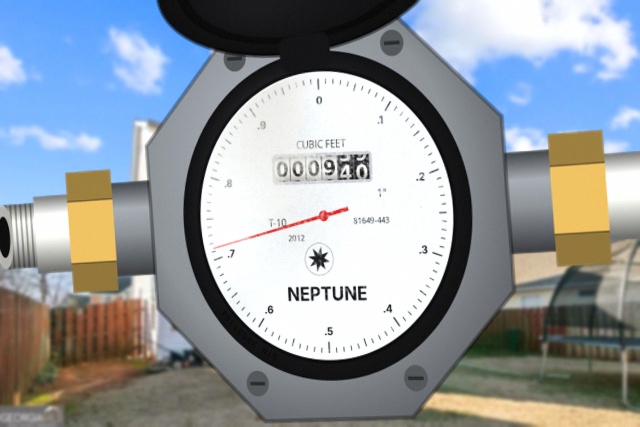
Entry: 939.71; ft³
